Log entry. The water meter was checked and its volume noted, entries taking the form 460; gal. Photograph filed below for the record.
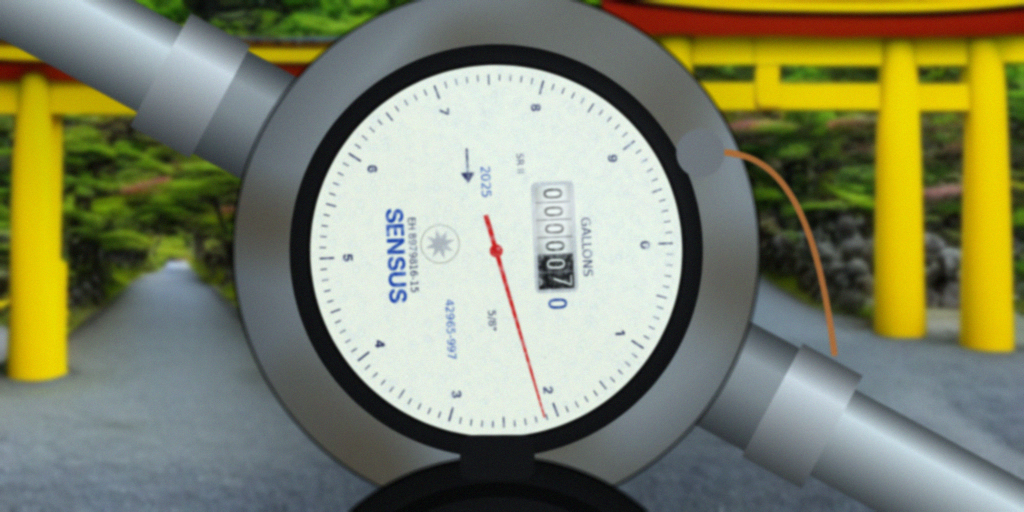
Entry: 72.1; gal
